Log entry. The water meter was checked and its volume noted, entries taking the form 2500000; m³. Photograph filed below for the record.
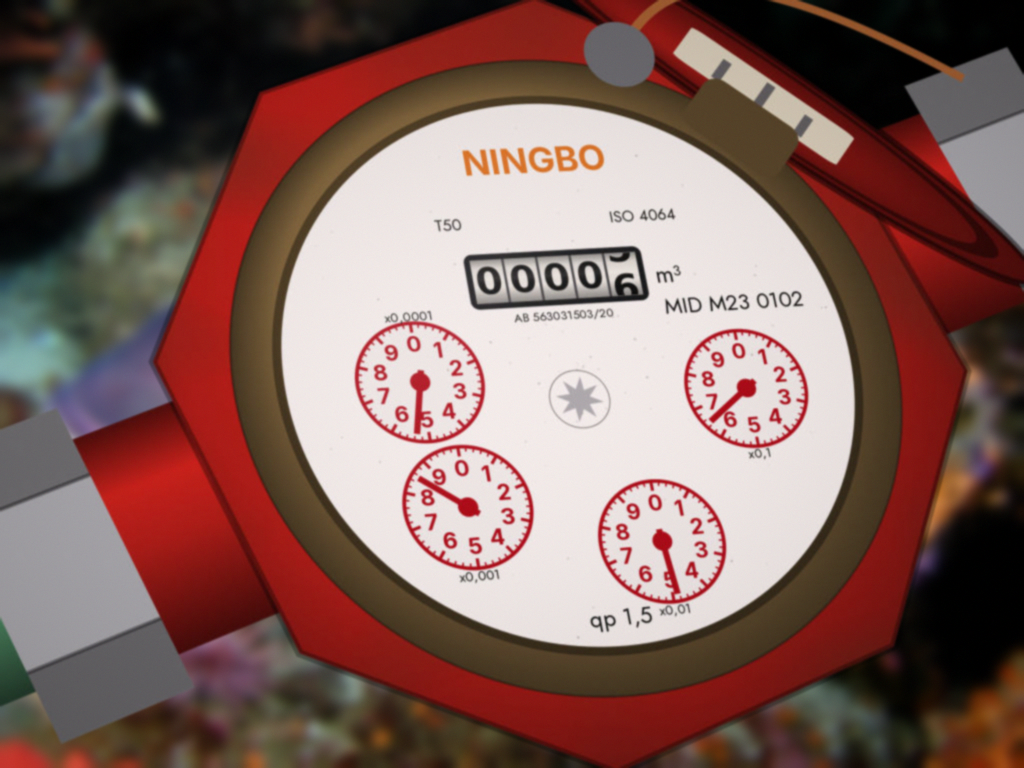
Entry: 5.6485; m³
